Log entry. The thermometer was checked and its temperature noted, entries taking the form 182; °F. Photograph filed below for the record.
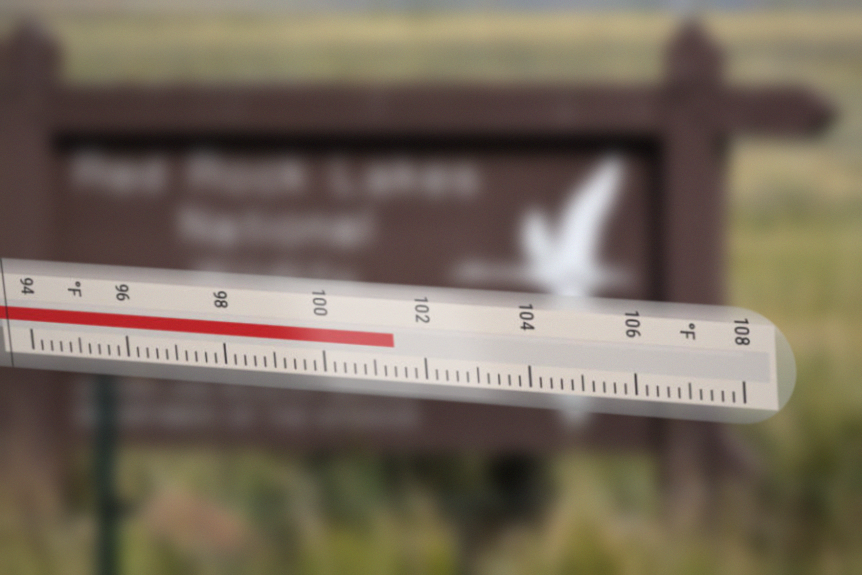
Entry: 101.4; °F
